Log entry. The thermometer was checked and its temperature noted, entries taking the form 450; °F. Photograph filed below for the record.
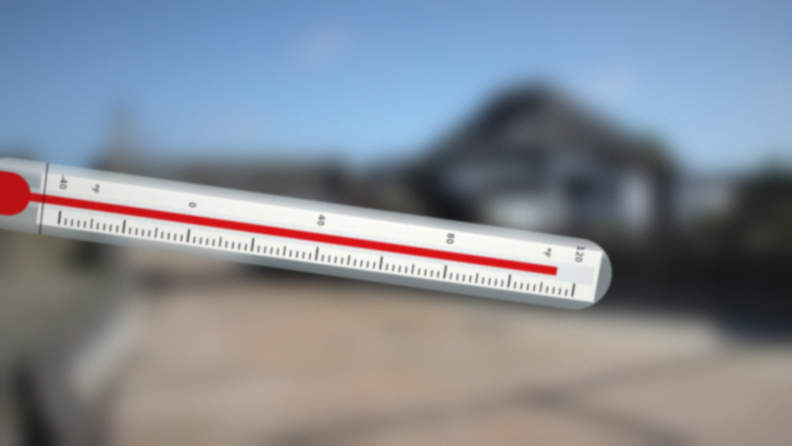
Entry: 114; °F
